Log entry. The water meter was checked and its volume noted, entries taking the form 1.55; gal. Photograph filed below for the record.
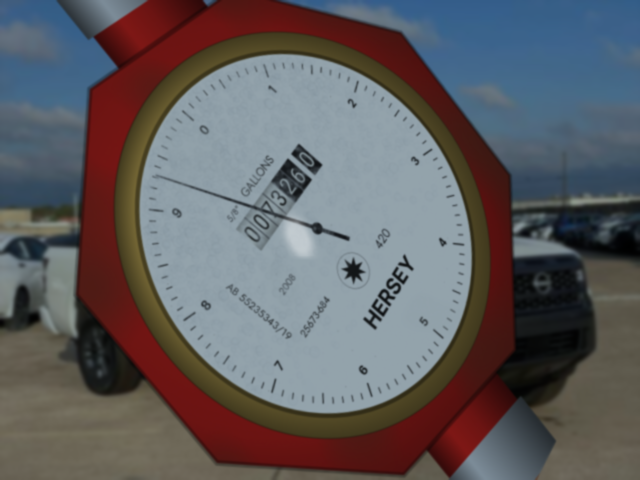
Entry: 73259.3; gal
